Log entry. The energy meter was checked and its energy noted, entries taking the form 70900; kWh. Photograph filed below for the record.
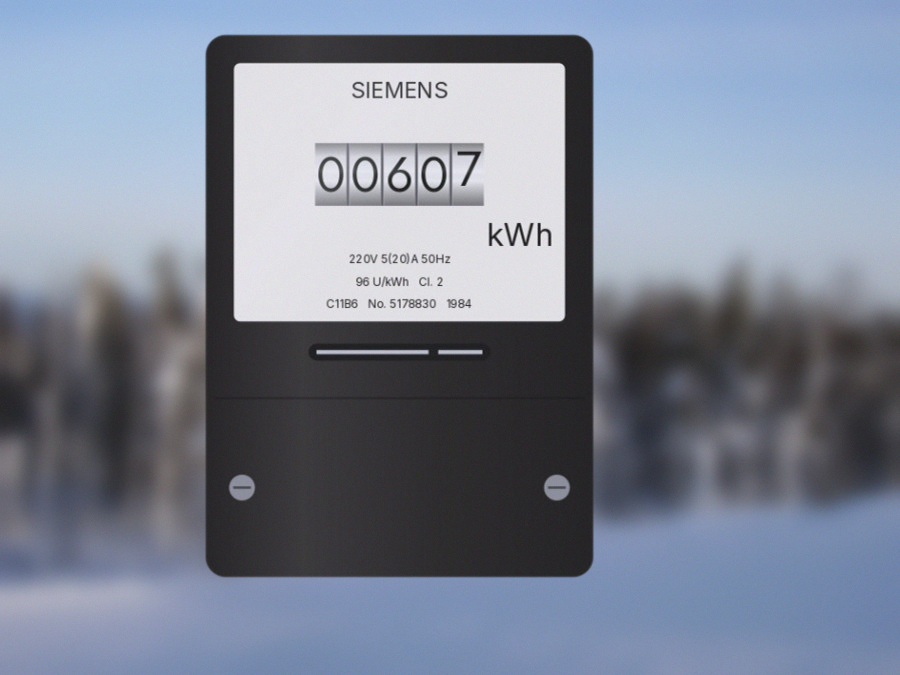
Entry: 607; kWh
